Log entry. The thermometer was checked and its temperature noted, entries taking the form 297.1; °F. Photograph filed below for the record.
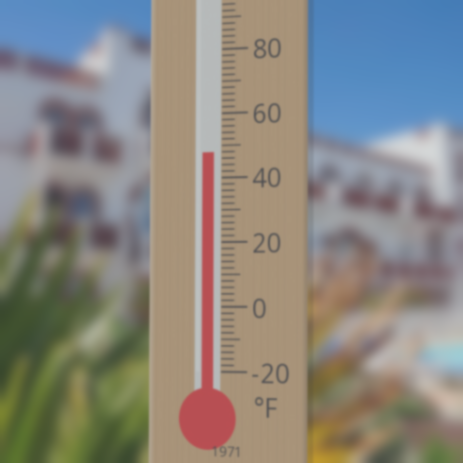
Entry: 48; °F
